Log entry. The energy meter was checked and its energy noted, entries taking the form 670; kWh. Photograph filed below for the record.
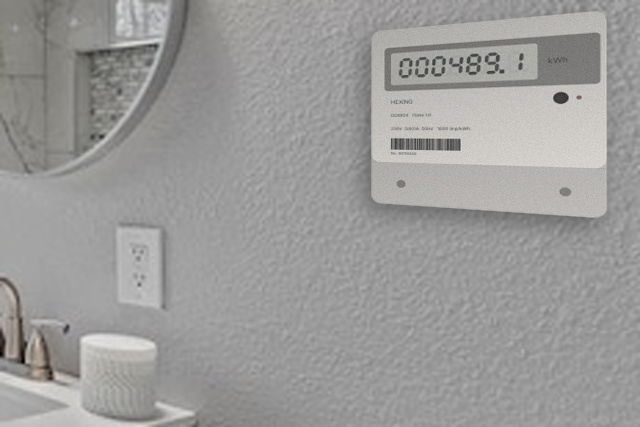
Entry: 489.1; kWh
